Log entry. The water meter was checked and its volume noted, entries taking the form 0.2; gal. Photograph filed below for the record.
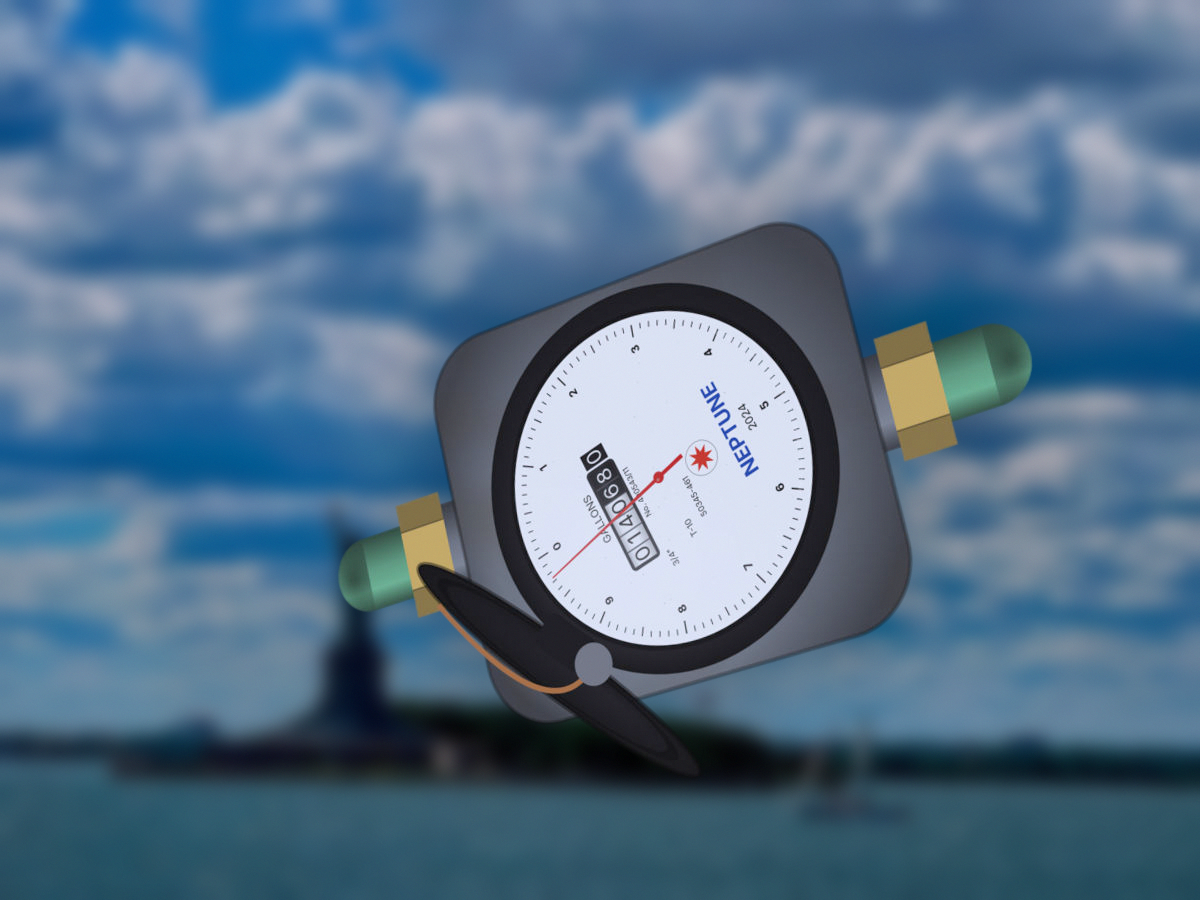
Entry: 140679.7; gal
